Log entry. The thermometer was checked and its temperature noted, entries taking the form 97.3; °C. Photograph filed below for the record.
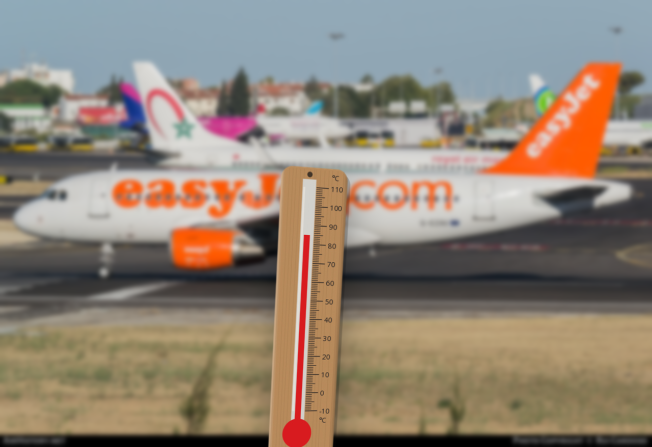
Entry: 85; °C
